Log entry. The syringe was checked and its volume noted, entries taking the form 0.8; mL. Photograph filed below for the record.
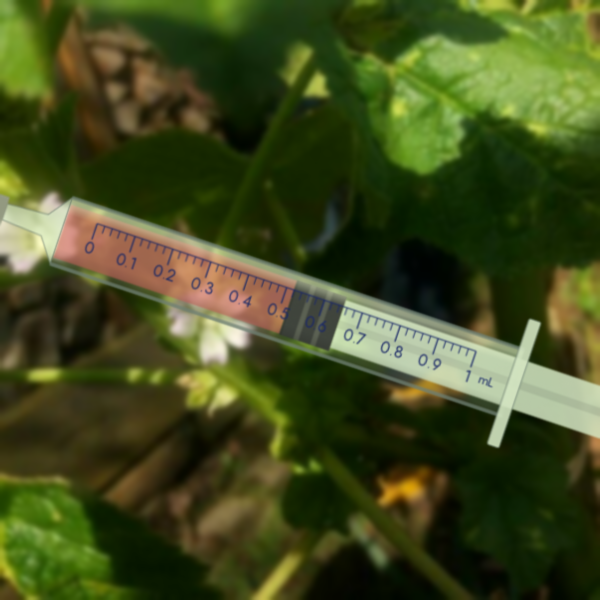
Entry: 0.52; mL
